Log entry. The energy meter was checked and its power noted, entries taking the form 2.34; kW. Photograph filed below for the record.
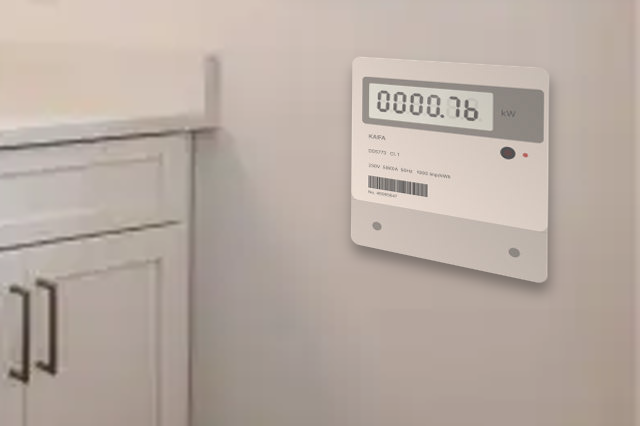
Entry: 0.76; kW
